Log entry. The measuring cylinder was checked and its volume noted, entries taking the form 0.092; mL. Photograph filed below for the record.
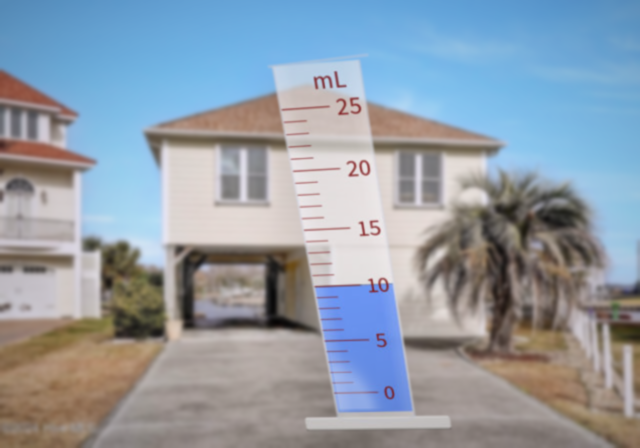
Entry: 10; mL
